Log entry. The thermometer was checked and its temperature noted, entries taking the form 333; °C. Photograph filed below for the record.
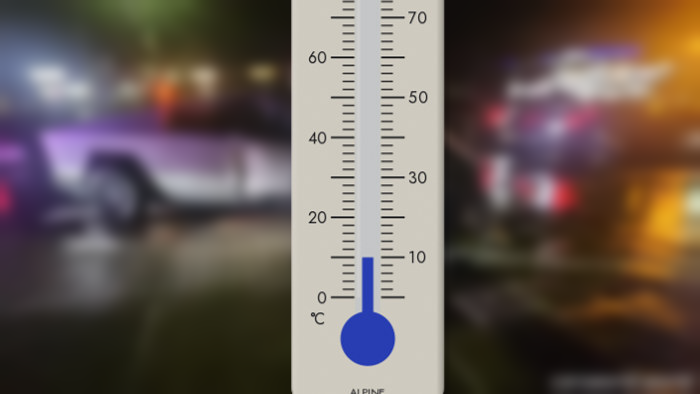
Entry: 10; °C
